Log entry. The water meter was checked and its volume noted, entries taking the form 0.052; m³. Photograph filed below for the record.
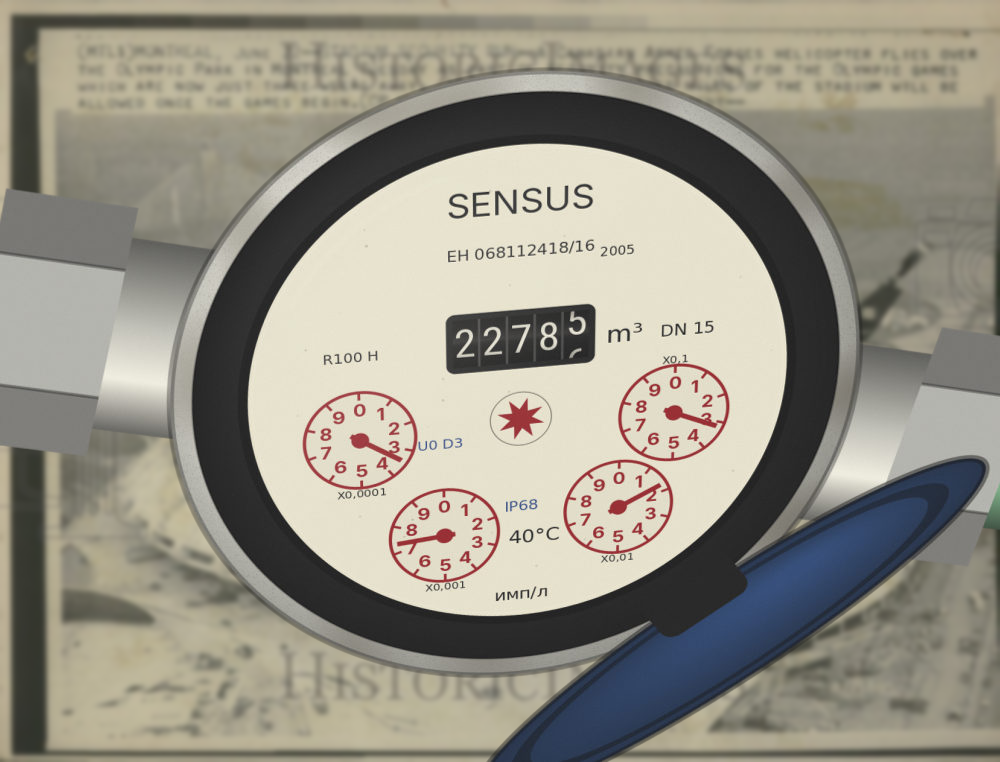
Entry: 22785.3173; m³
